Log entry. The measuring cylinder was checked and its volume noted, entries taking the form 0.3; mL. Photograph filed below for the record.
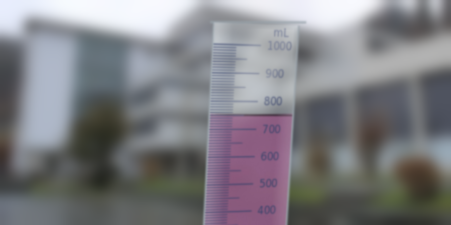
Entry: 750; mL
